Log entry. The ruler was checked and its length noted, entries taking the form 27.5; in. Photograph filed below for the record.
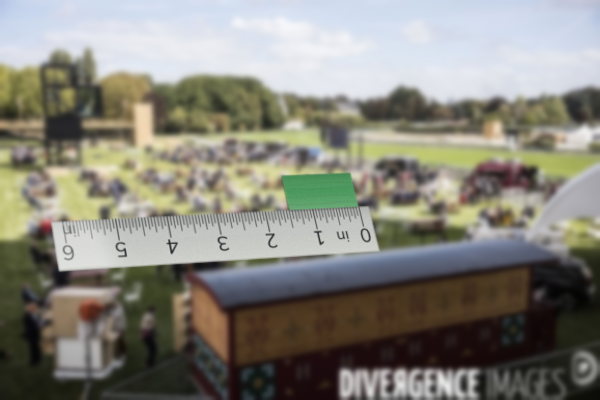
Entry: 1.5; in
